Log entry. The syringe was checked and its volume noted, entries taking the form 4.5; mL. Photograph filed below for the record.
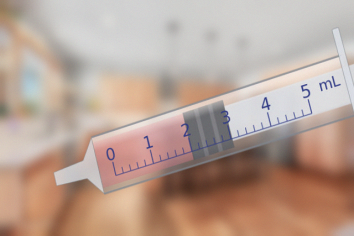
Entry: 2; mL
